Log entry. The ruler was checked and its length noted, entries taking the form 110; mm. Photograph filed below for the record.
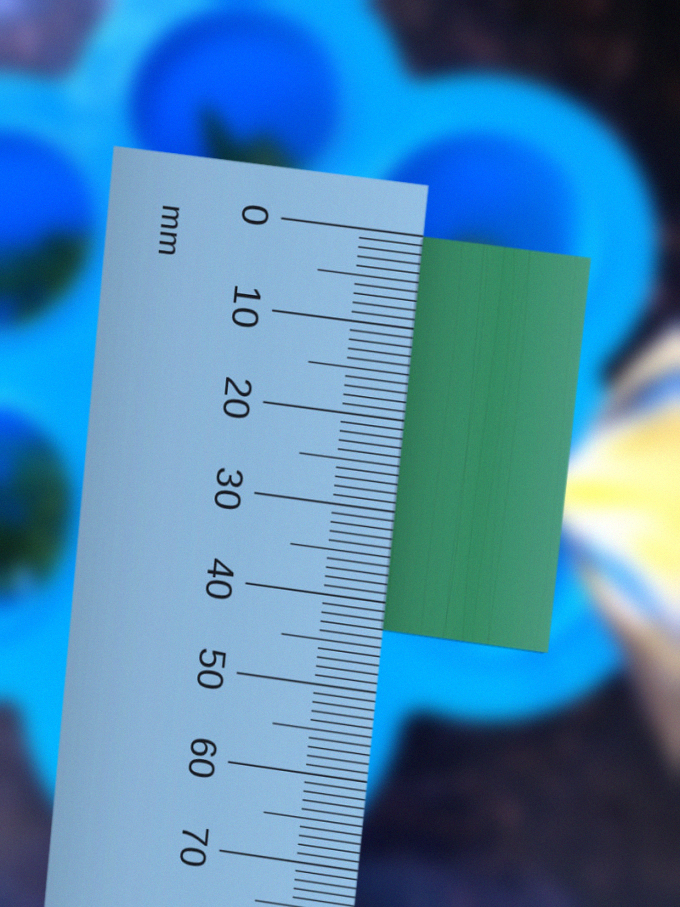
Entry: 43; mm
